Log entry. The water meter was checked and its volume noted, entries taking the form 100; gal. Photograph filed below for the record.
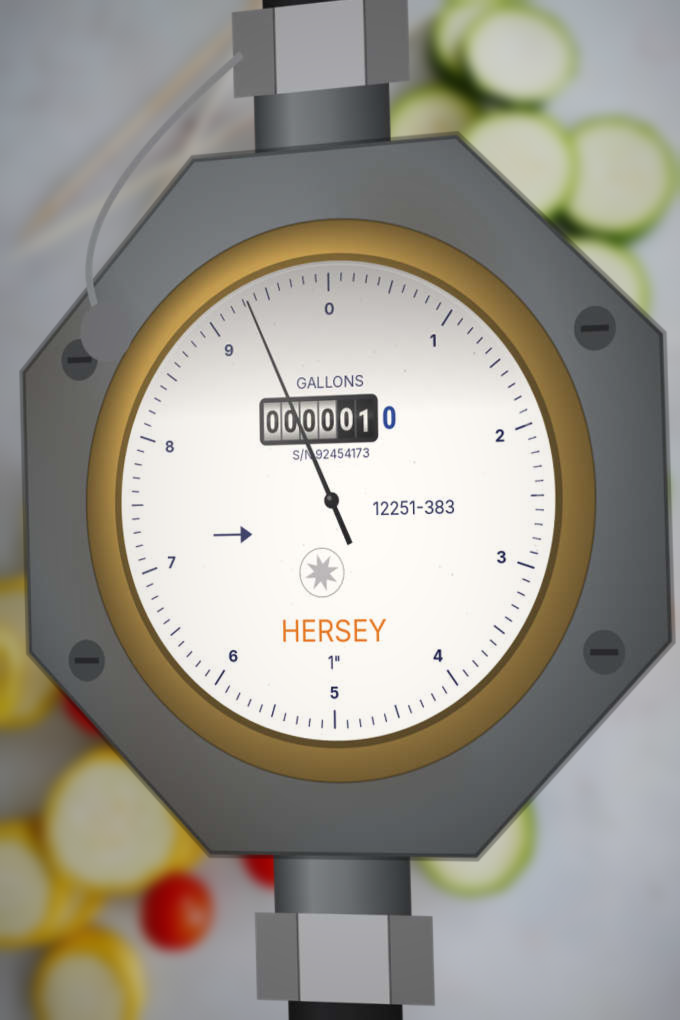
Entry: 9.3; gal
